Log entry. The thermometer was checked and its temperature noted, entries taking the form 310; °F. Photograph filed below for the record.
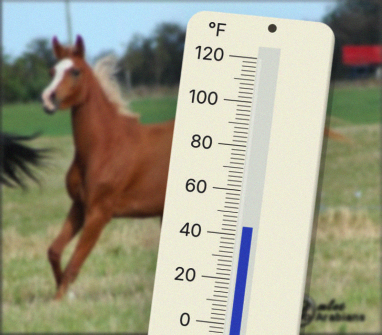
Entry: 44; °F
